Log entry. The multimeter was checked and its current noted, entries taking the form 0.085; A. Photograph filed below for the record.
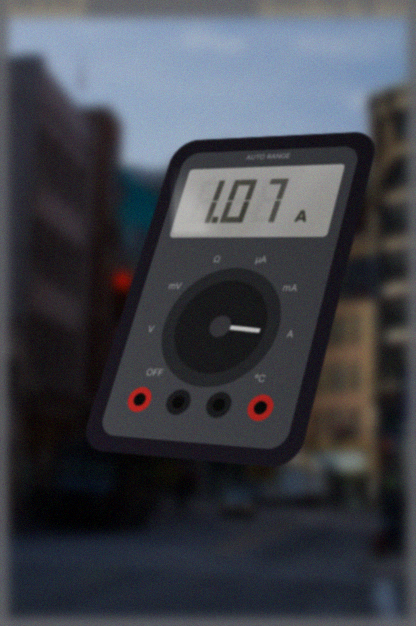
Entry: 1.07; A
